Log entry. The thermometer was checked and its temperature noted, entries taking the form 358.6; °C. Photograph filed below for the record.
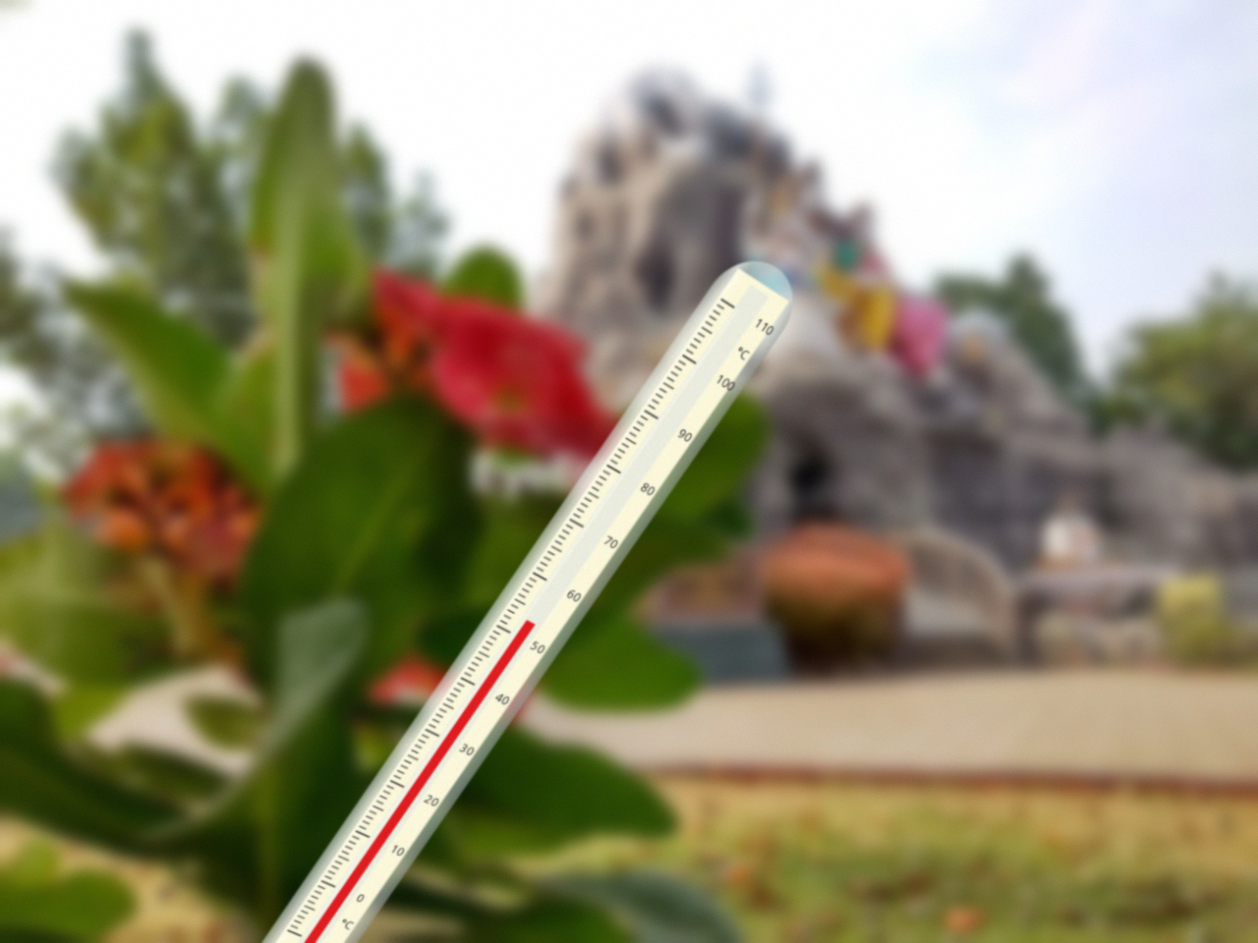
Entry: 53; °C
